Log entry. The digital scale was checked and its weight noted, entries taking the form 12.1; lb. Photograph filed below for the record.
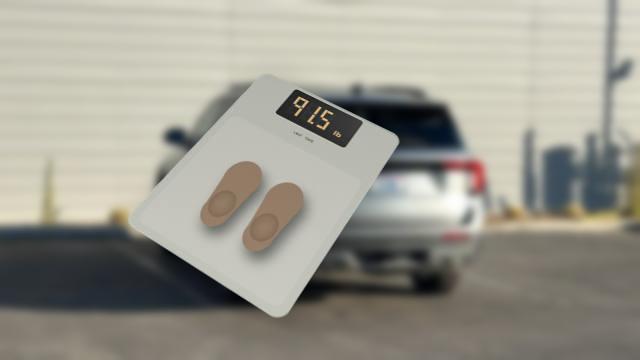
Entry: 91.5; lb
